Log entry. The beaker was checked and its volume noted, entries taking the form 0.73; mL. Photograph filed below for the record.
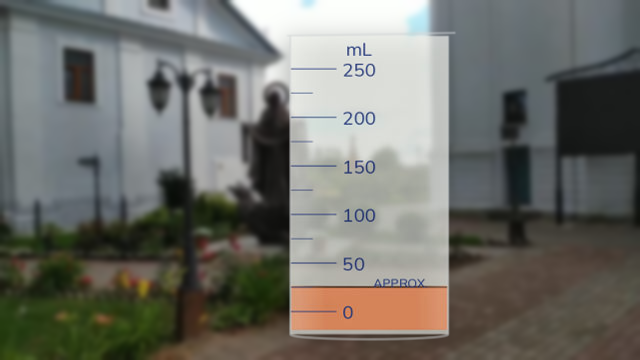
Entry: 25; mL
